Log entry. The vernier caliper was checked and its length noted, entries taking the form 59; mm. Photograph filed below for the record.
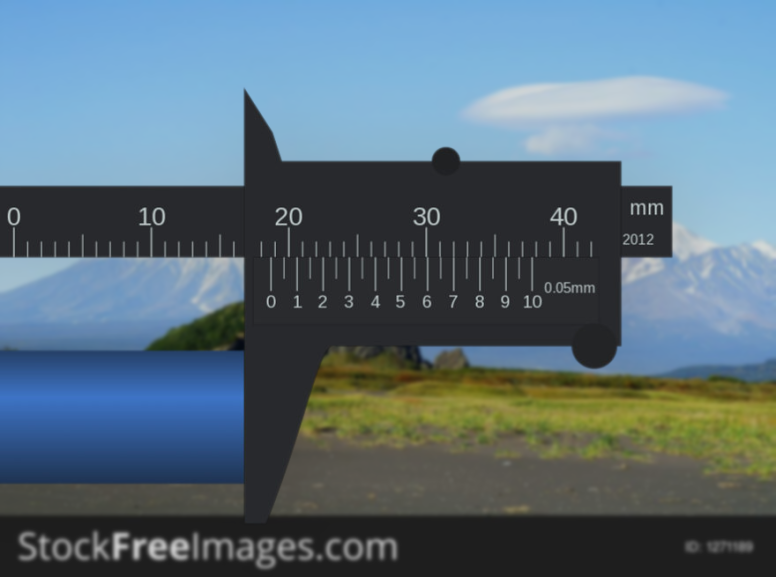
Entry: 18.7; mm
